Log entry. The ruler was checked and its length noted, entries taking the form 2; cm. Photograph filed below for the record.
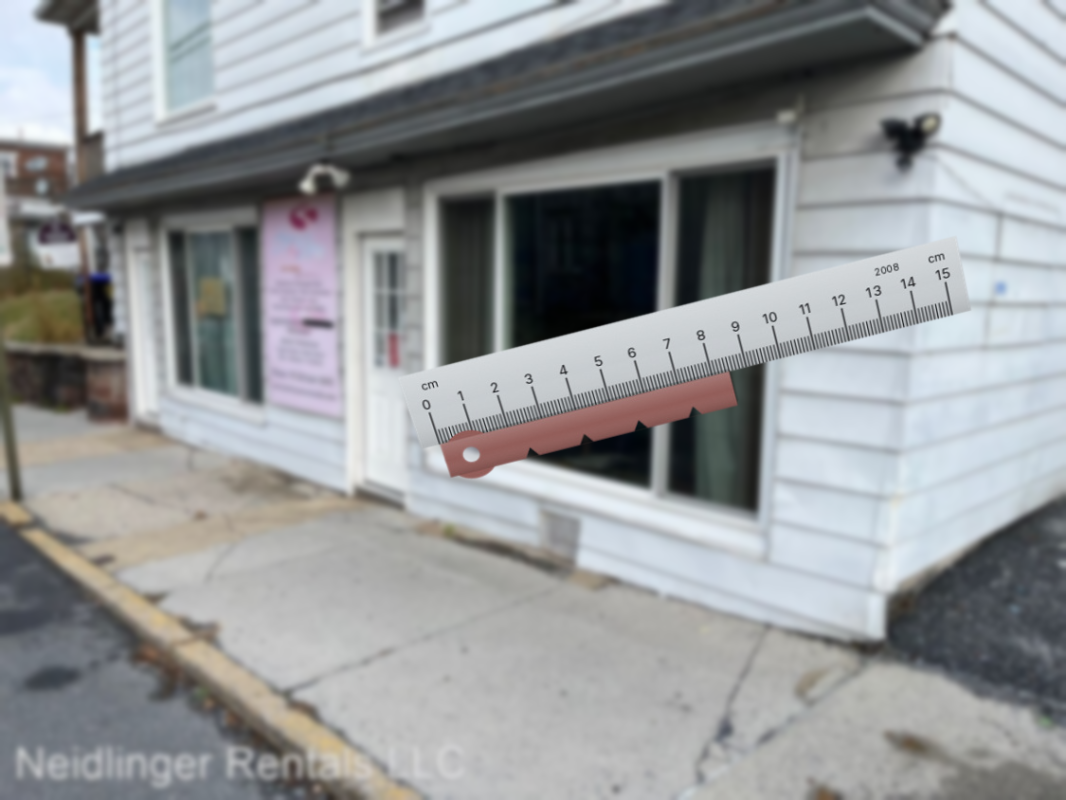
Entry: 8.5; cm
